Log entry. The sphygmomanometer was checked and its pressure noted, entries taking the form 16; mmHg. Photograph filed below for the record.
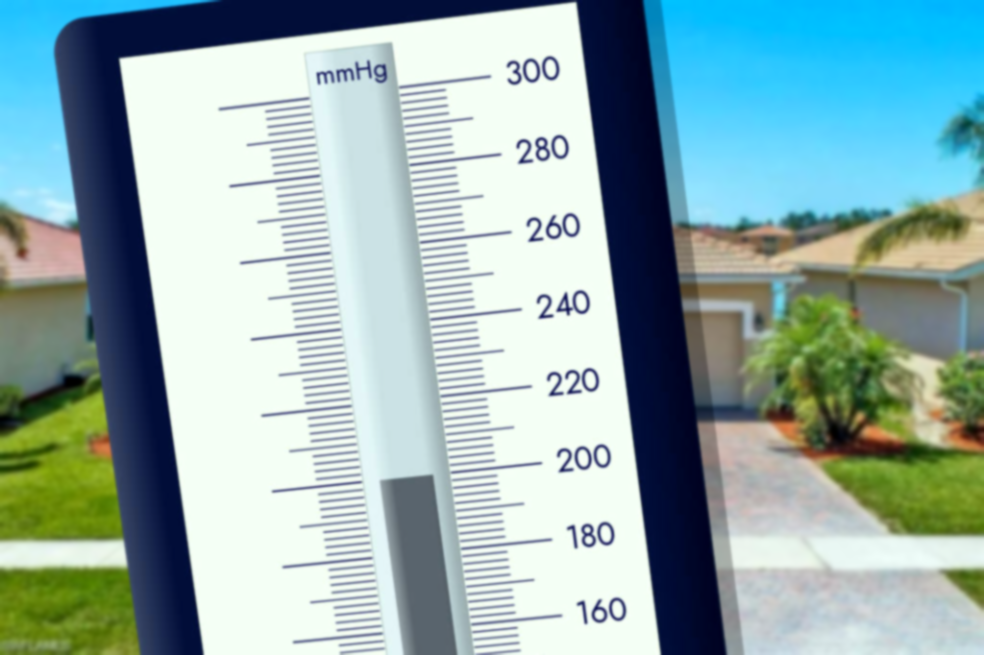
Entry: 200; mmHg
